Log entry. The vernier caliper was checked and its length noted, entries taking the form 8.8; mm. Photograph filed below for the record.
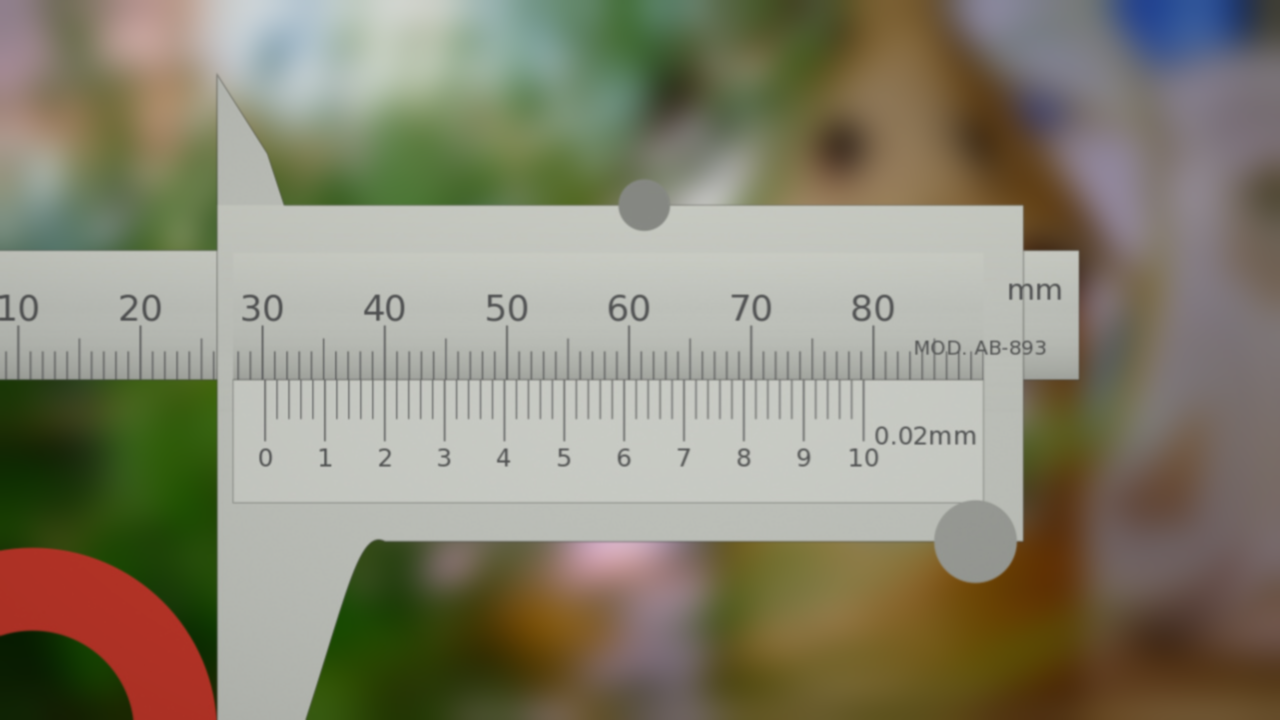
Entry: 30.2; mm
